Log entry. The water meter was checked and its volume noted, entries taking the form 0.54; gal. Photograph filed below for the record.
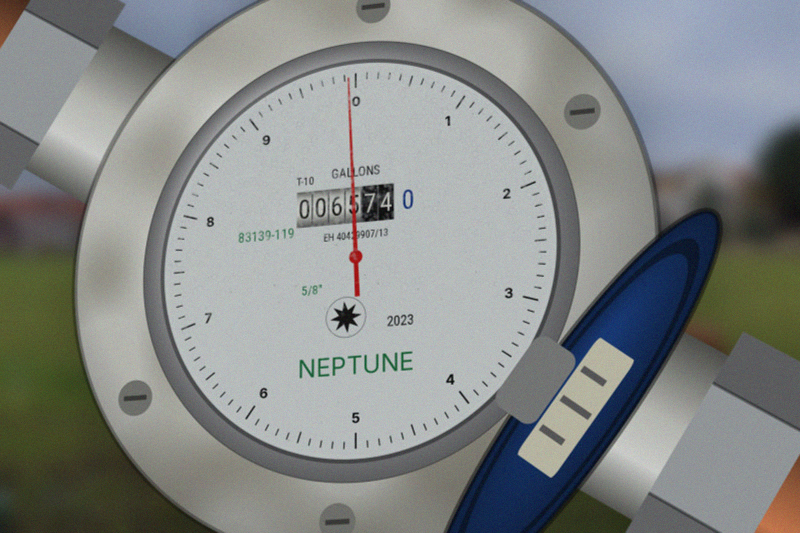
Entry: 65739.9; gal
